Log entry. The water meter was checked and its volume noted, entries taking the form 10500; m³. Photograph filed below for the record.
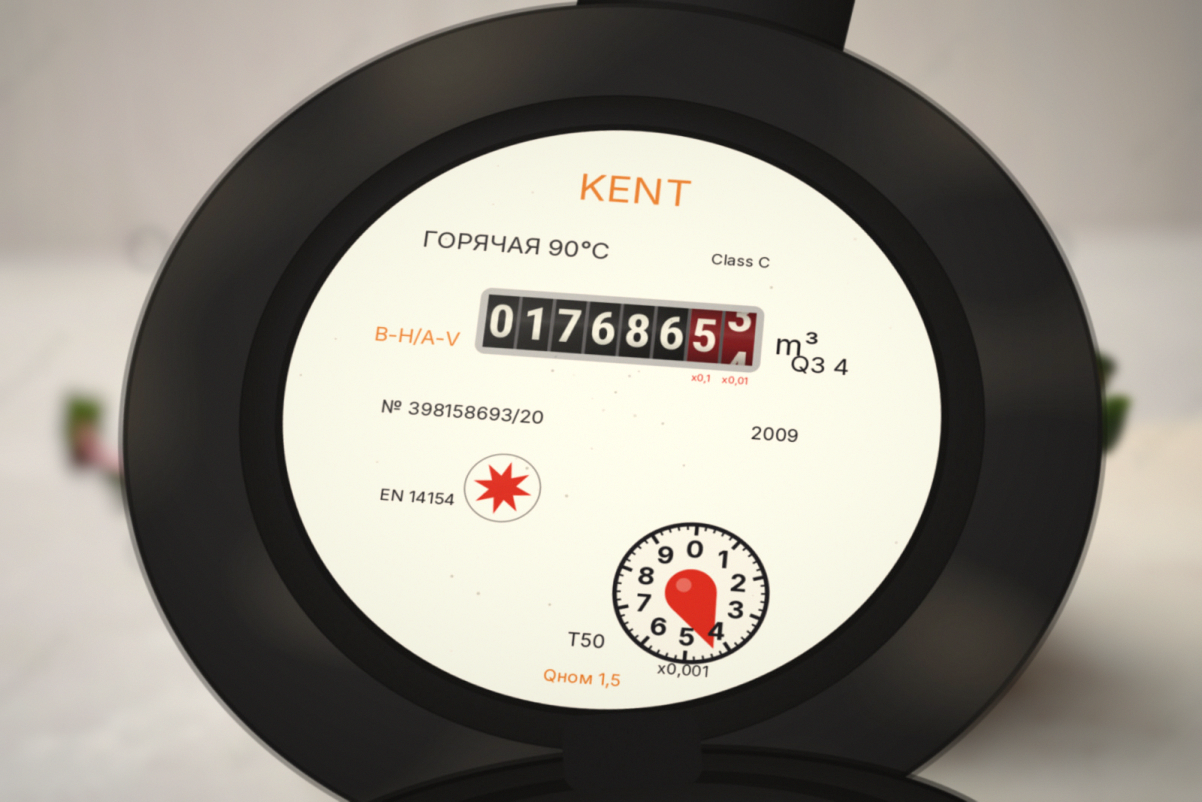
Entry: 17686.534; m³
